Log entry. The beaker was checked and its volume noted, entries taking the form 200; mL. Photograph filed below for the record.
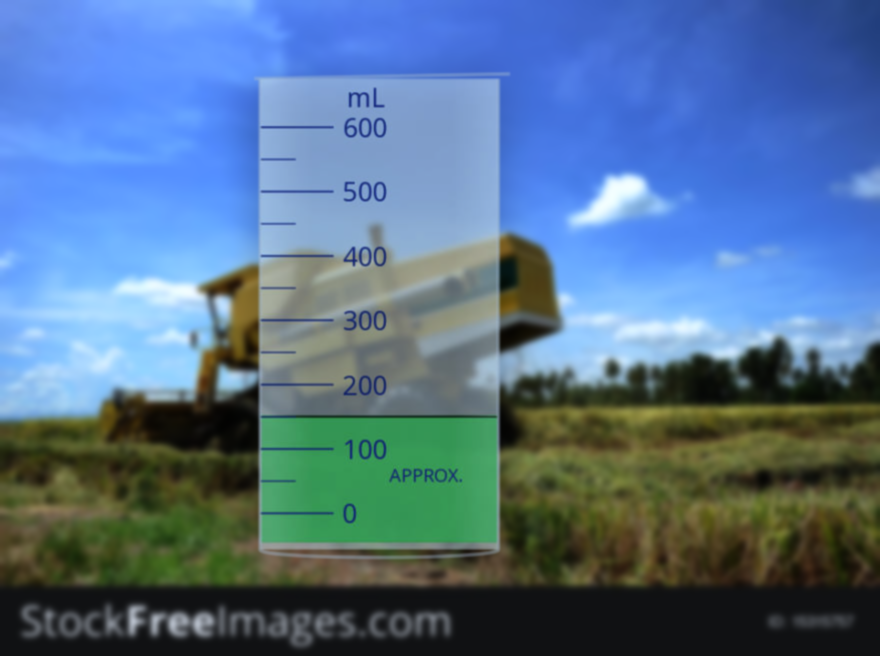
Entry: 150; mL
